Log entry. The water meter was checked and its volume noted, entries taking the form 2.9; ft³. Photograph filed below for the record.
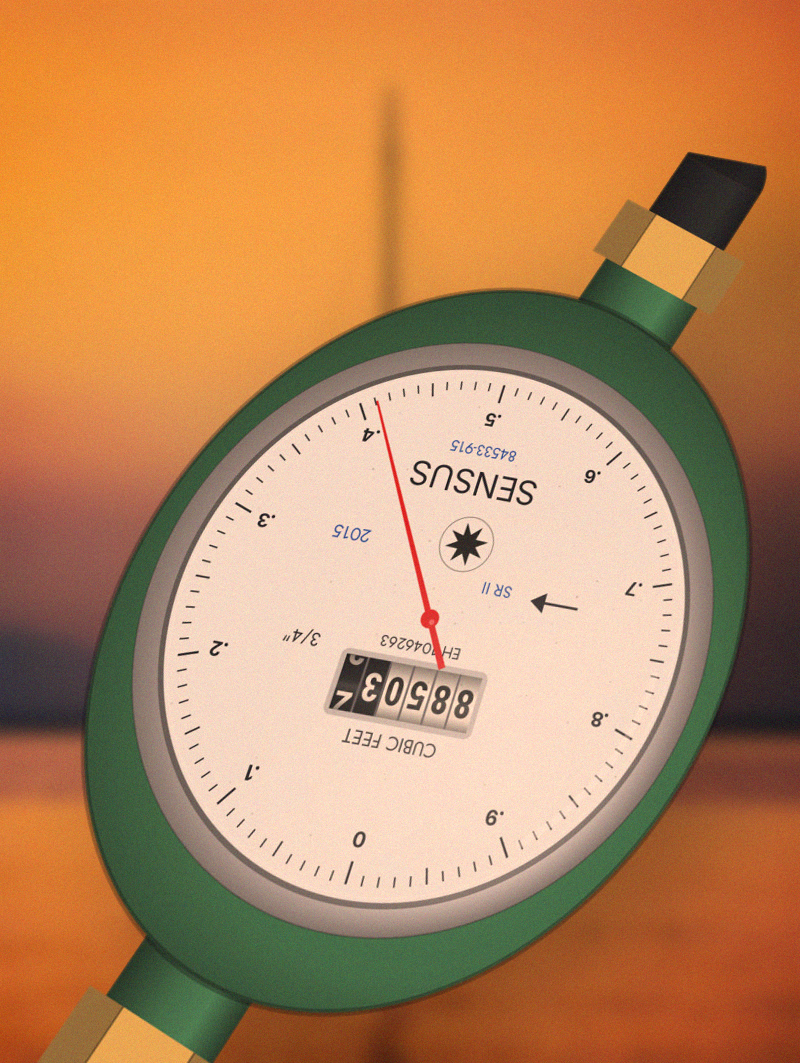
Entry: 885032.41; ft³
